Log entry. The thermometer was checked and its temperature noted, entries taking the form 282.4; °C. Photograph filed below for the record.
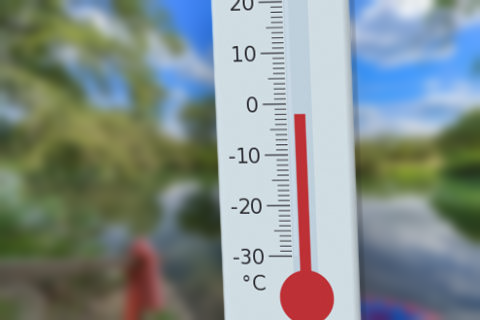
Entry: -2; °C
